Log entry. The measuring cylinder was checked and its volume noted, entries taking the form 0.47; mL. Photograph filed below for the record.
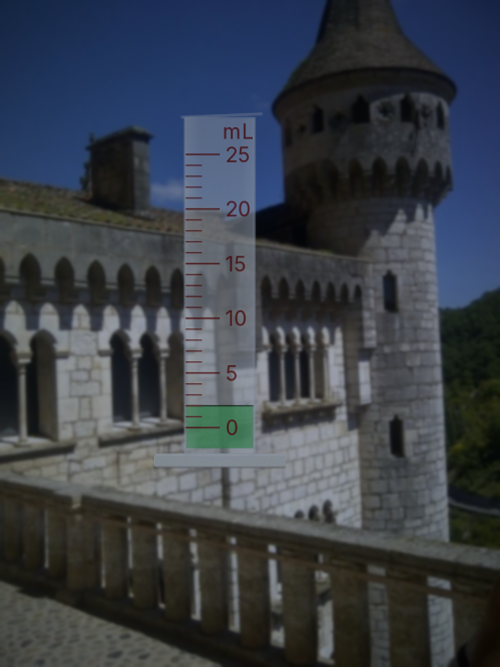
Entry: 2; mL
